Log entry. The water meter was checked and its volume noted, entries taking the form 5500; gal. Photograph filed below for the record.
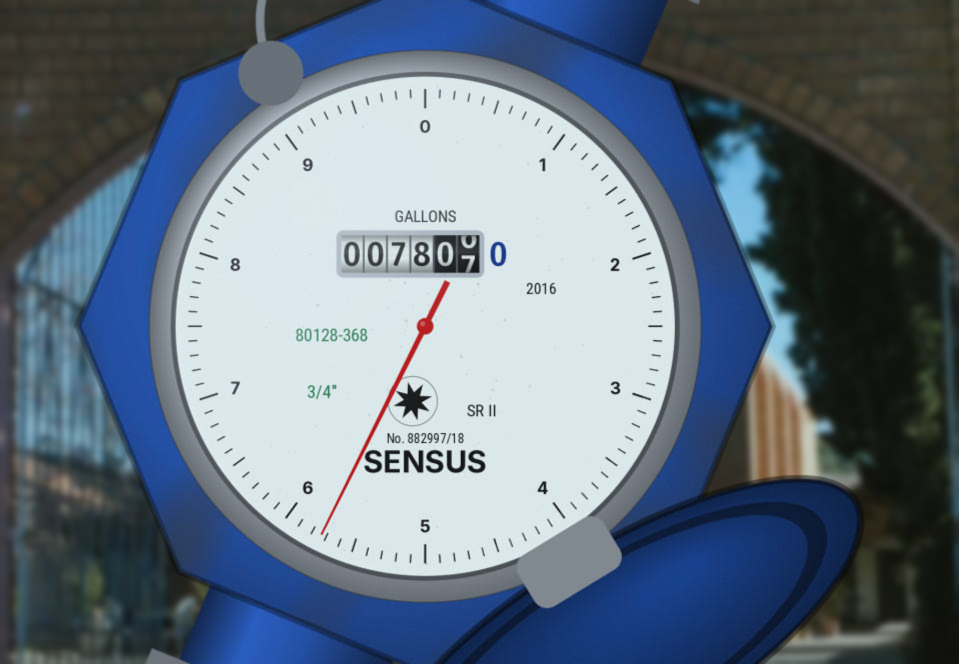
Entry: 78065.7; gal
